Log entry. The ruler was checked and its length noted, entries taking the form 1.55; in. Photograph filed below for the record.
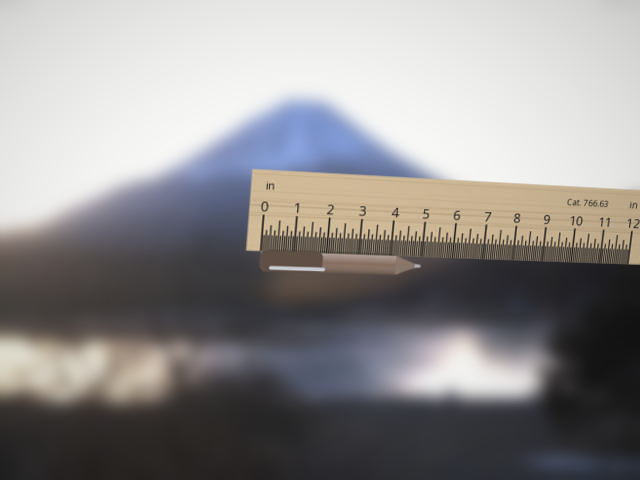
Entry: 5; in
